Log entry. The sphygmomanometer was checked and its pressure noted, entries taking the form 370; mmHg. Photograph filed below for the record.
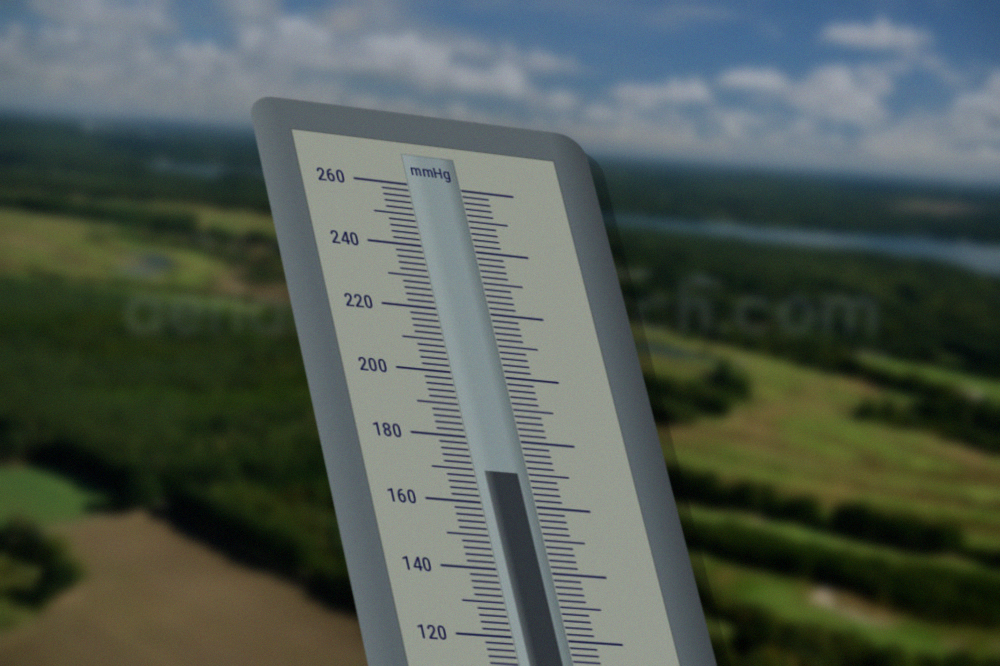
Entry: 170; mmHg
